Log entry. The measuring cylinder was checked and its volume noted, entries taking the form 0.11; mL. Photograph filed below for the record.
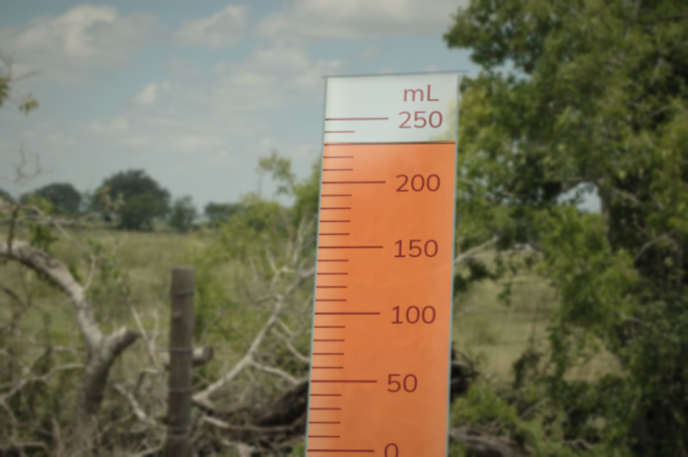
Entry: 230; mL
